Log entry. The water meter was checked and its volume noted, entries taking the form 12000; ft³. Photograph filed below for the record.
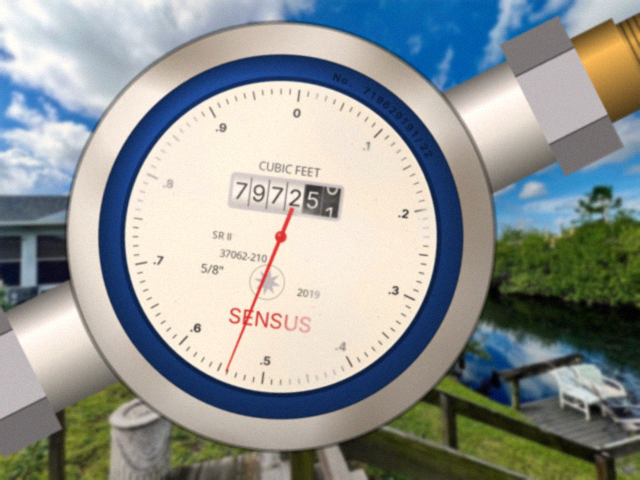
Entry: 797250.54; ft³
